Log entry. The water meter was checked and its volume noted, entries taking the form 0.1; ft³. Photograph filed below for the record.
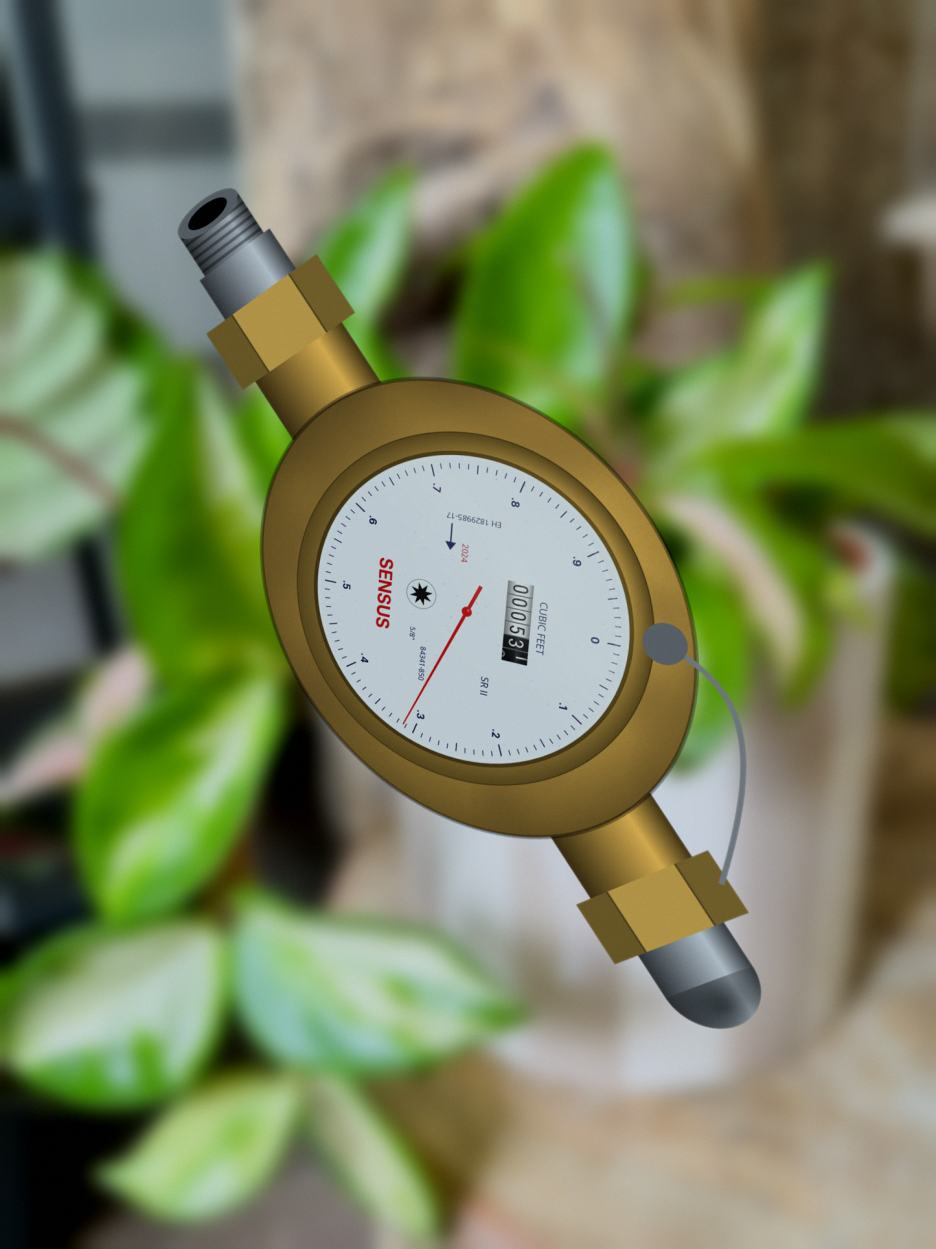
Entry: 531.31; ft³
